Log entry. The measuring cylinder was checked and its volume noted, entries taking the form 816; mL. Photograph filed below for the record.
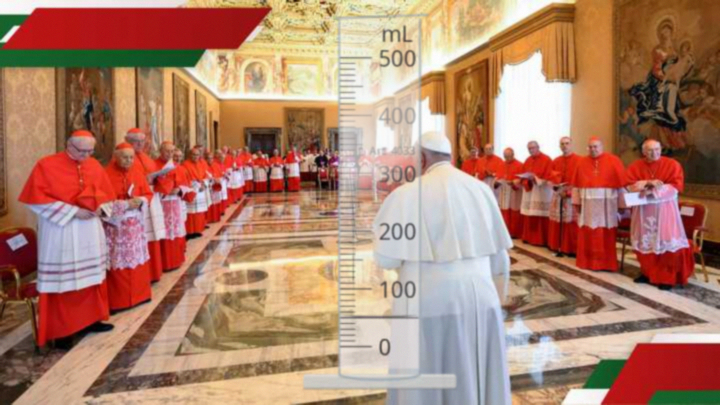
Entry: 50; mL
